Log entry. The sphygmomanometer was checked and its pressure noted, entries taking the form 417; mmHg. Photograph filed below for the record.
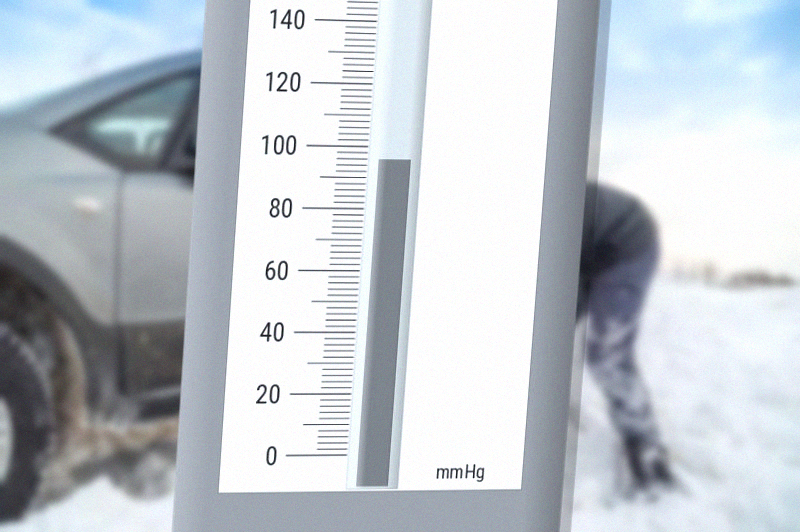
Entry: 96; mmHg
